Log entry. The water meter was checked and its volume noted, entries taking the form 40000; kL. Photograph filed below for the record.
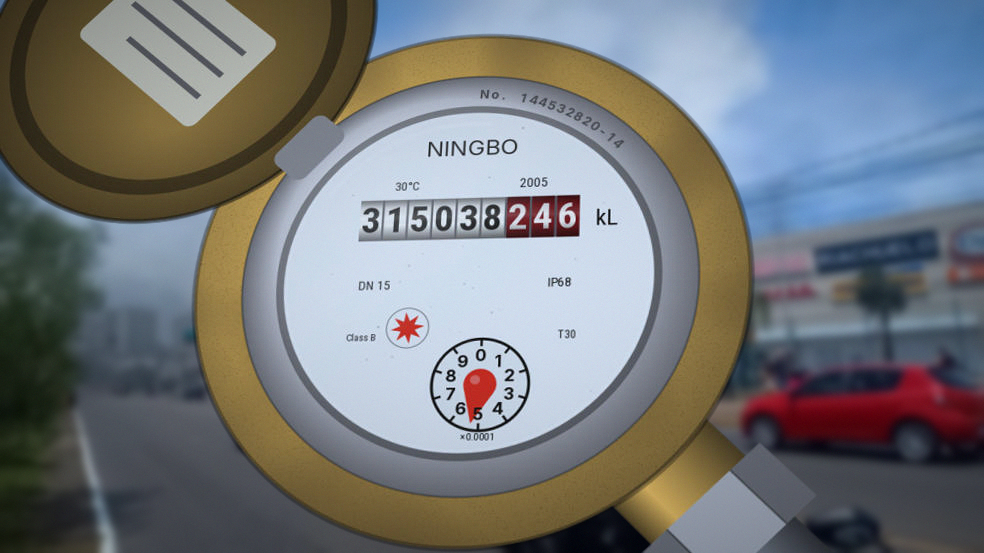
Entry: 315038.2465; kL
